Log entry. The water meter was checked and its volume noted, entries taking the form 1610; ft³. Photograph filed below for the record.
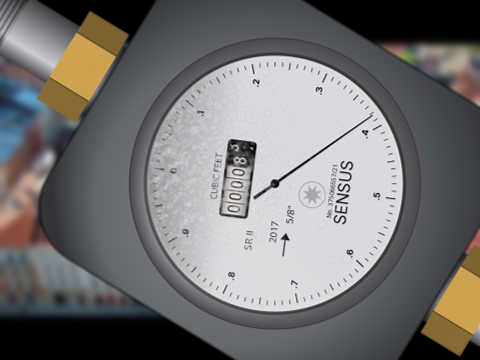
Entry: 83.38; ft³
